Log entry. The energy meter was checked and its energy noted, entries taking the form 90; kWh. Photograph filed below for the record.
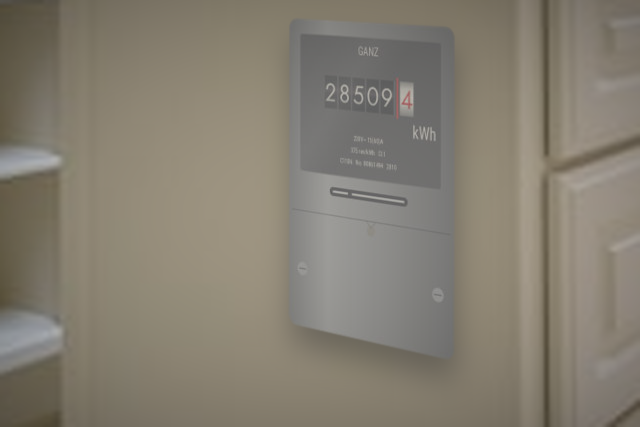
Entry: 28509.4; kWh
